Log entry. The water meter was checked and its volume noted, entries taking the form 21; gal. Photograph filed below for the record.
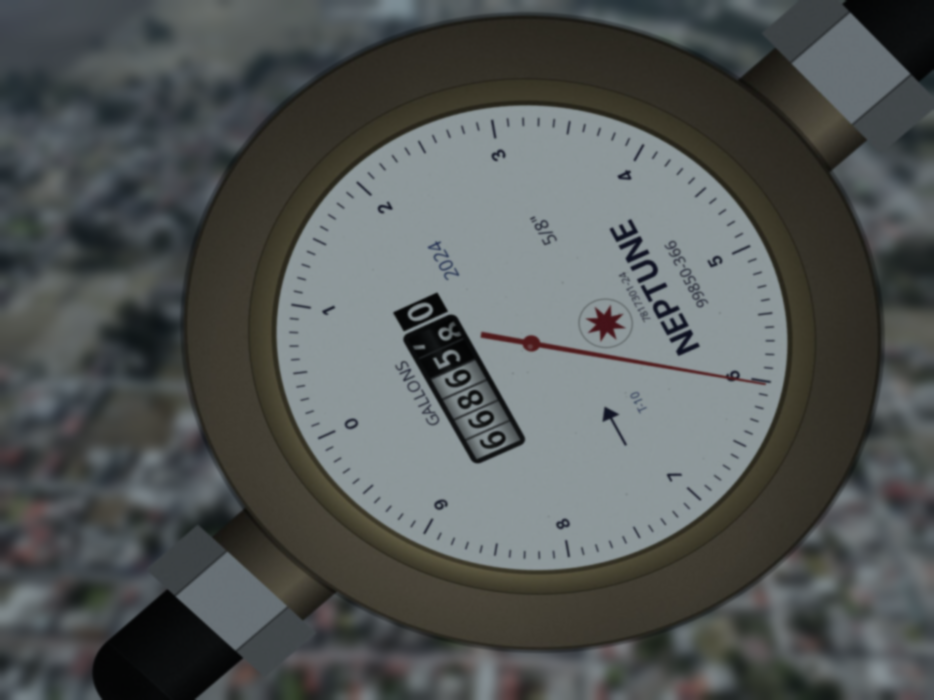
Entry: 6686576.0; gal
